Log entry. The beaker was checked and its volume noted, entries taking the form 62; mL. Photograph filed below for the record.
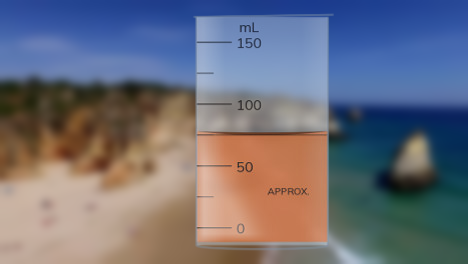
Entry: 75; mL
